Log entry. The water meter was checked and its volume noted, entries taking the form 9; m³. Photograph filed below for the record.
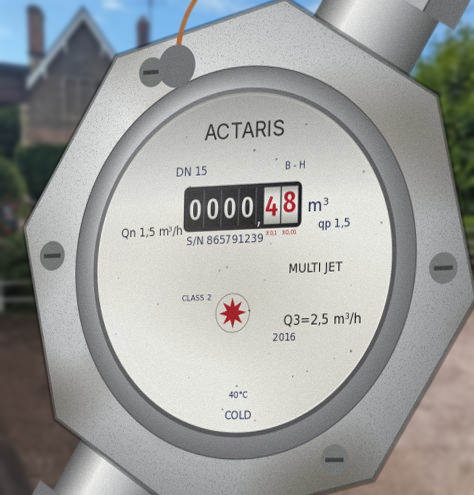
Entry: 0.48; m³
